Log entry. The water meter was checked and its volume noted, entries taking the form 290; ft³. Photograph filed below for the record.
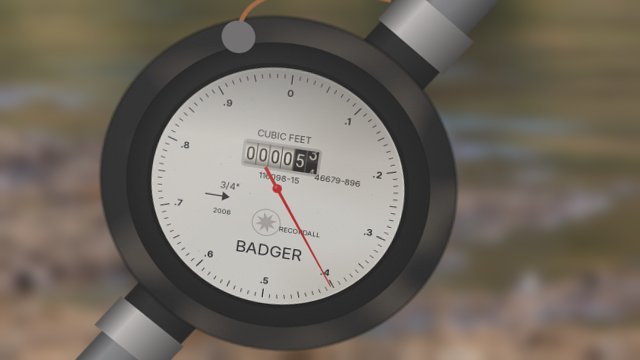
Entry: 53.40; ft³
